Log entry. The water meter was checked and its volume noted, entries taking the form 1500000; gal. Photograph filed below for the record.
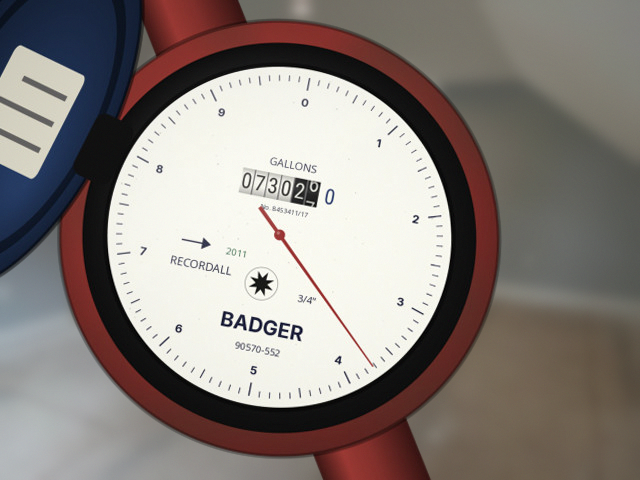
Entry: 730263.7; gal
